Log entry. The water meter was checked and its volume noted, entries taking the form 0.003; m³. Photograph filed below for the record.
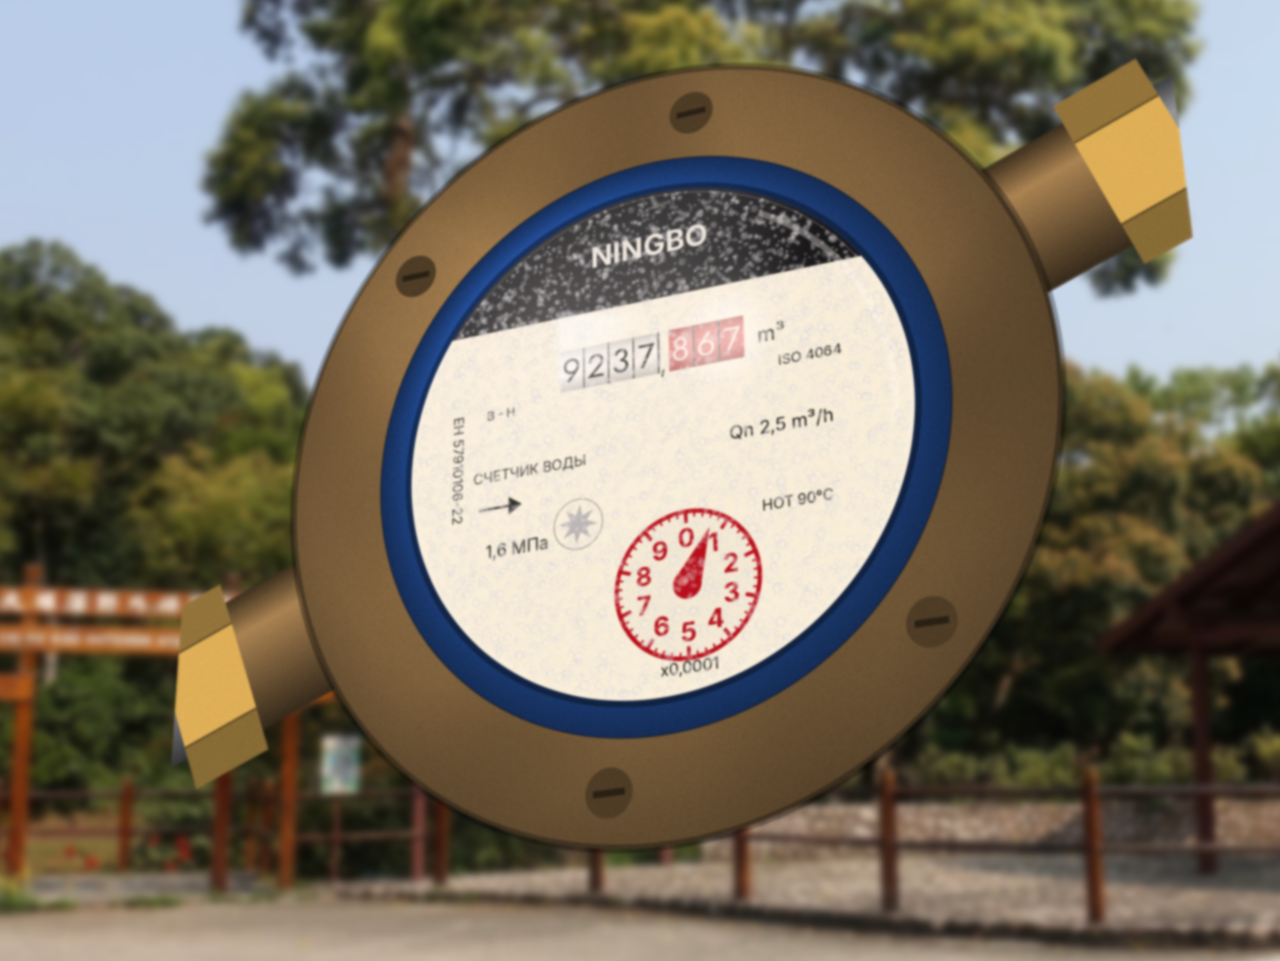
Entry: 9237.8670; m³
